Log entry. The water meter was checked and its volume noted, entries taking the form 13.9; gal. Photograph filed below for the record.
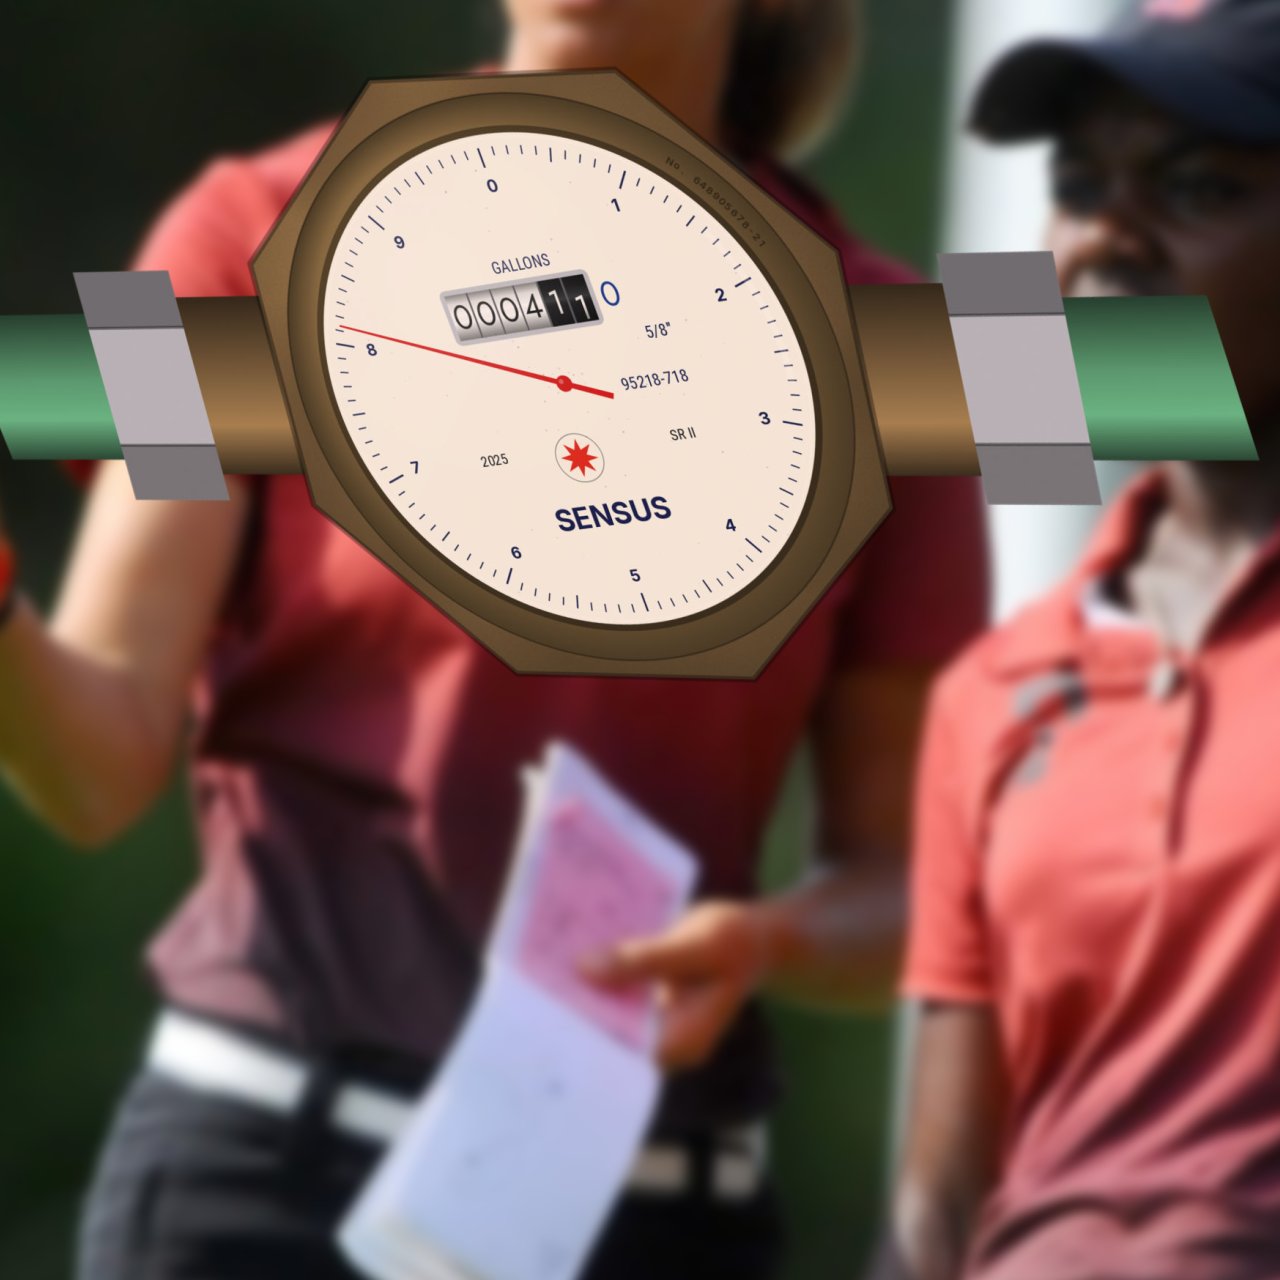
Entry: 4108.1; gal
